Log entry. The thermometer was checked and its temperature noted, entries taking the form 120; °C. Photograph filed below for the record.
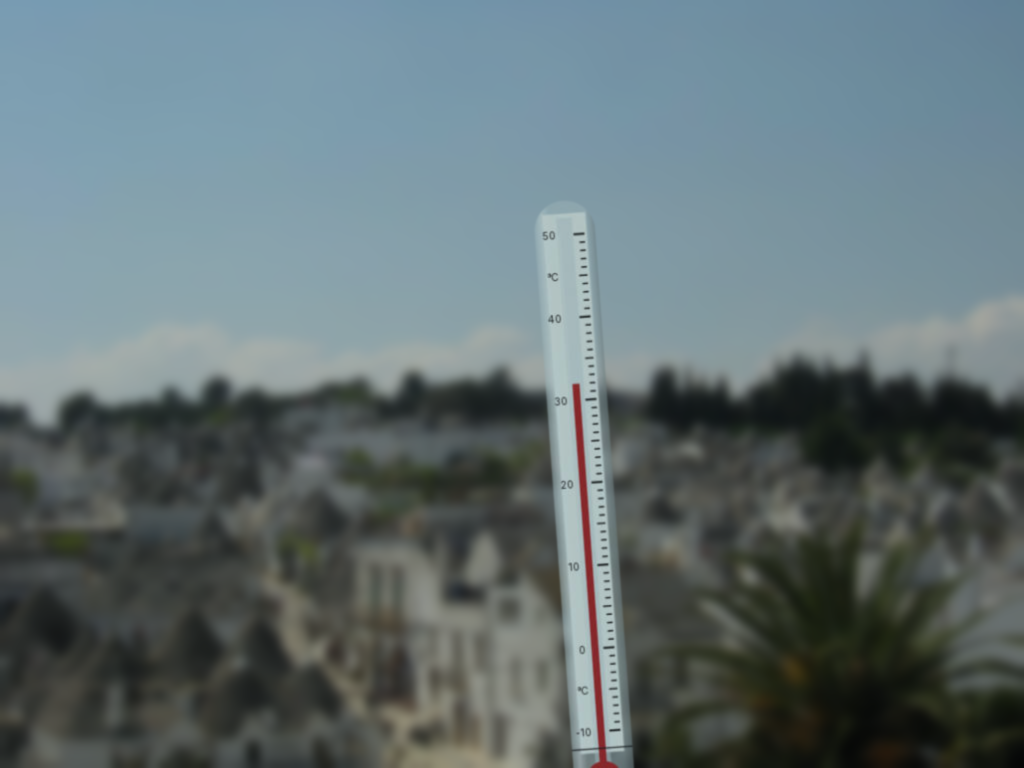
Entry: 32; °C
